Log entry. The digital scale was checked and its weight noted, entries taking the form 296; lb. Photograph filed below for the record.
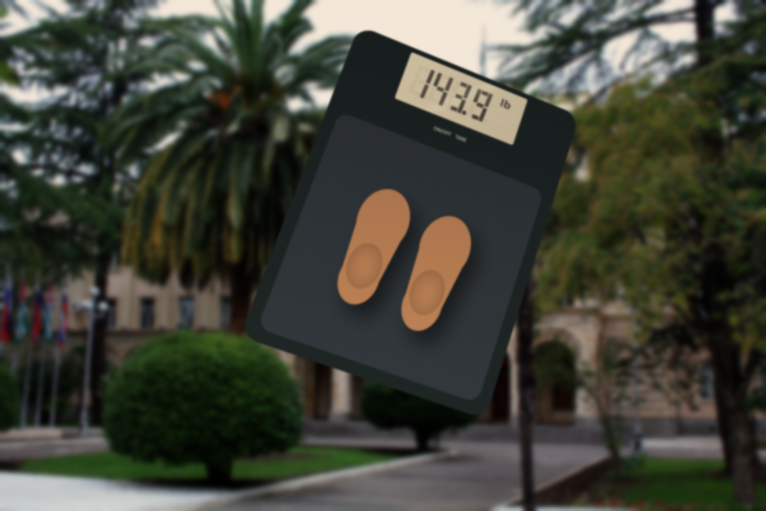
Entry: 143.9; lb
